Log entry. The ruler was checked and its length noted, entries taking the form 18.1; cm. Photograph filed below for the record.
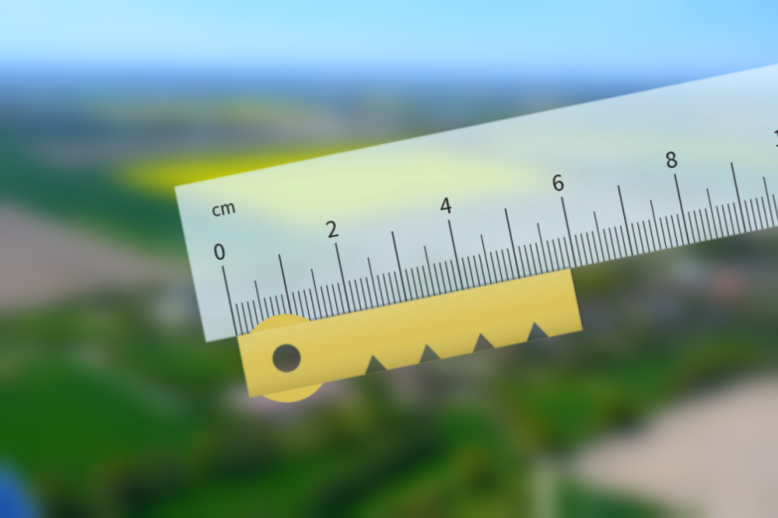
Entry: 5.9; cm
